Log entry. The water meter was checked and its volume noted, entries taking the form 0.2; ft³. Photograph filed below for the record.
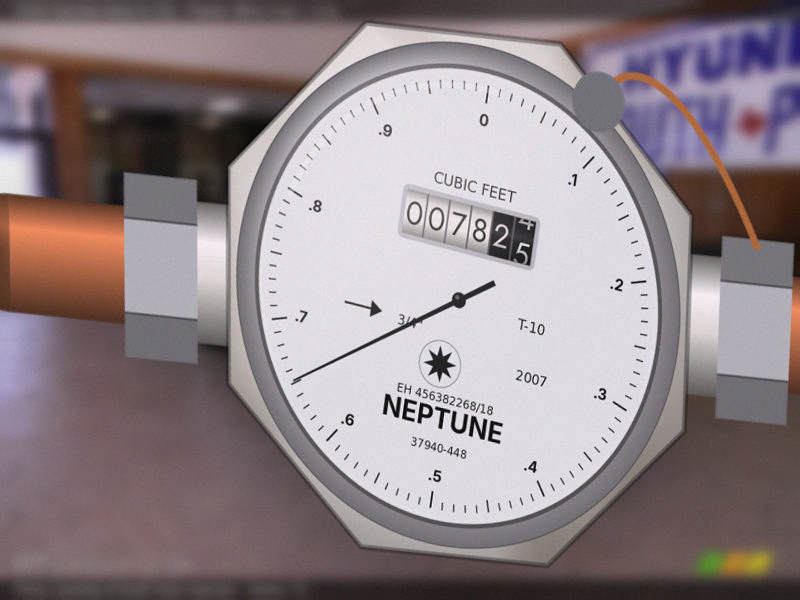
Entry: 7824.65; ft³
